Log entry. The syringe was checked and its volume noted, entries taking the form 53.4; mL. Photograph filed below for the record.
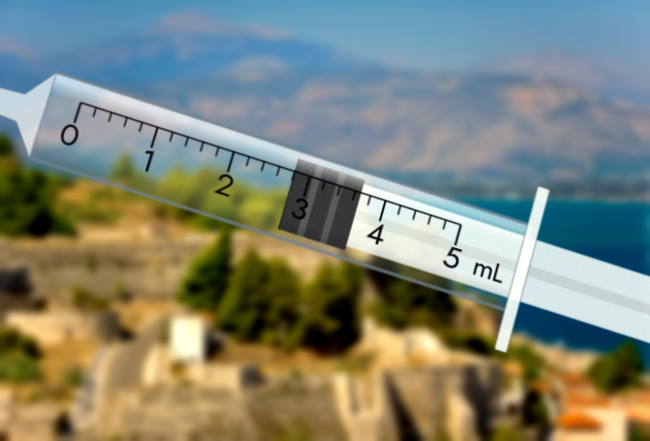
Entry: 2.8; mL
